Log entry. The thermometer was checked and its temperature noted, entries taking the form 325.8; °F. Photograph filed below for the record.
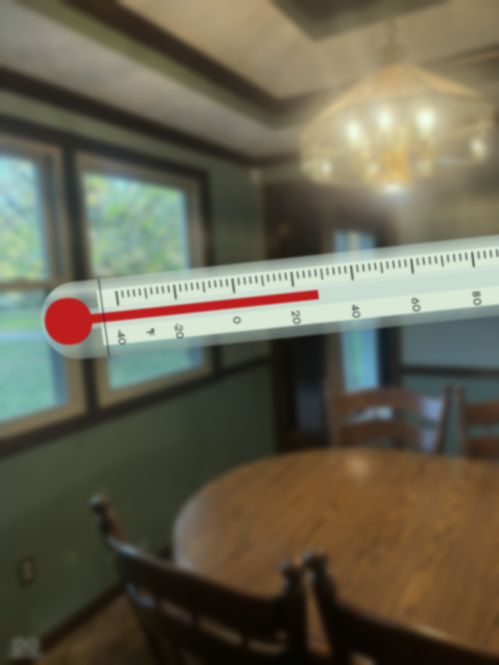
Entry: 28; °F
